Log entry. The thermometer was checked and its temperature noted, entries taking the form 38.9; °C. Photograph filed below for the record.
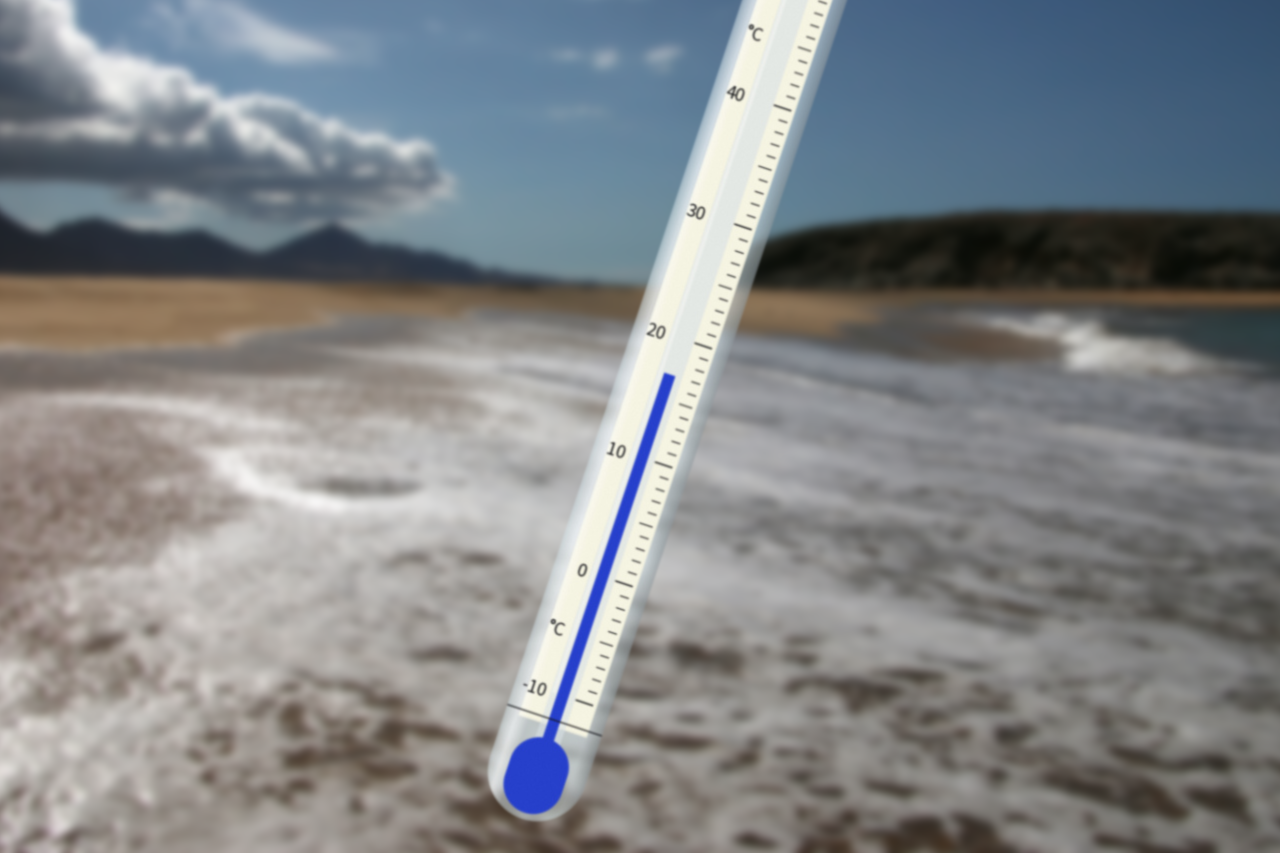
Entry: 17; °C
